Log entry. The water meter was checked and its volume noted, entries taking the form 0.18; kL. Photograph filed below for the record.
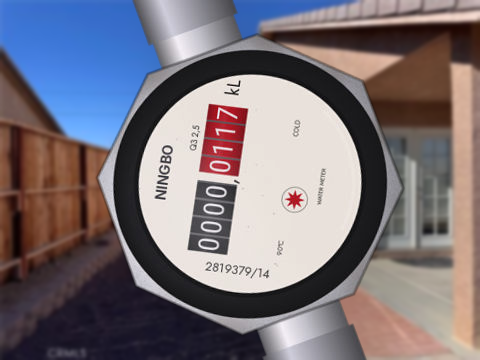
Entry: 0.0117; kL
